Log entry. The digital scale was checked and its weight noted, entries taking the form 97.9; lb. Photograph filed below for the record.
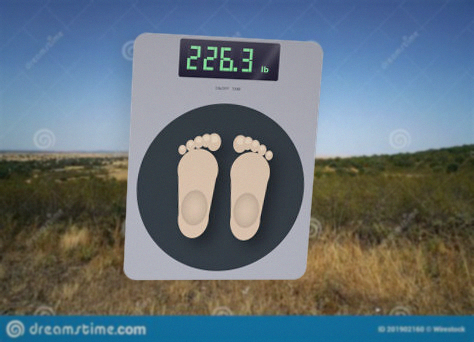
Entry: 226.3; lb
